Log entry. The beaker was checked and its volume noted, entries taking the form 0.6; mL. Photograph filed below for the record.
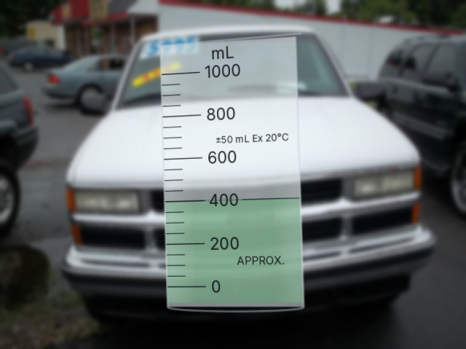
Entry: 400; mL
